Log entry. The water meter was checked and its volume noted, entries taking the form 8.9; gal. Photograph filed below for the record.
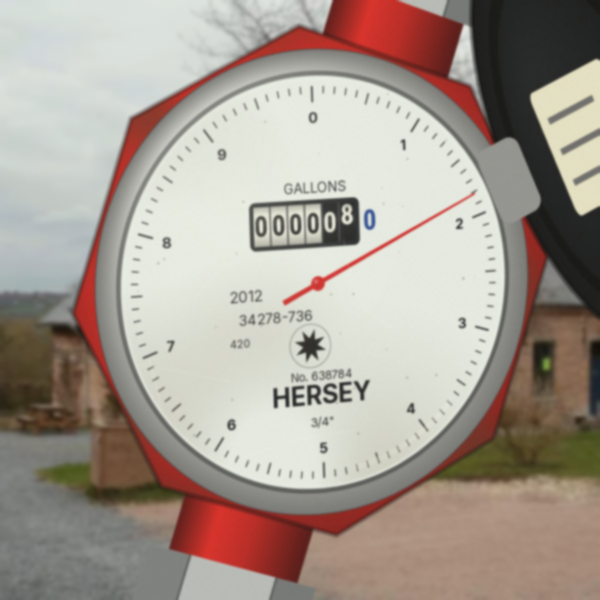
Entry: 81.8; gal
